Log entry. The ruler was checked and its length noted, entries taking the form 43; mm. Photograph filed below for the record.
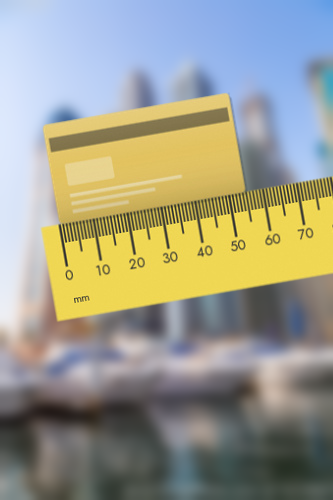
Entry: 55; mm
